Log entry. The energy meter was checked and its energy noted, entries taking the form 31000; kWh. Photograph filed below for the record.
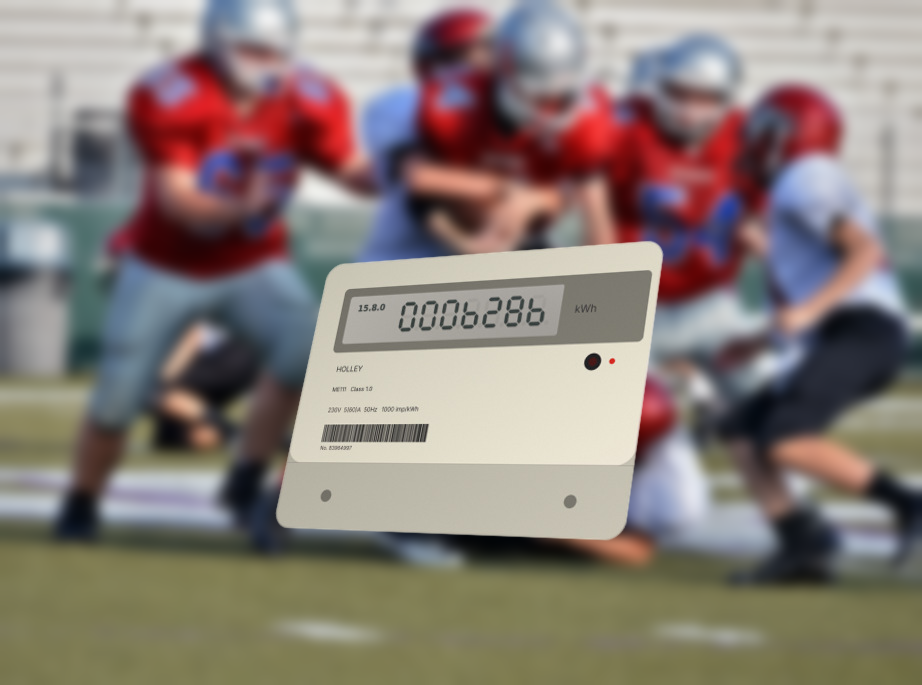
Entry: 6286; kWh
